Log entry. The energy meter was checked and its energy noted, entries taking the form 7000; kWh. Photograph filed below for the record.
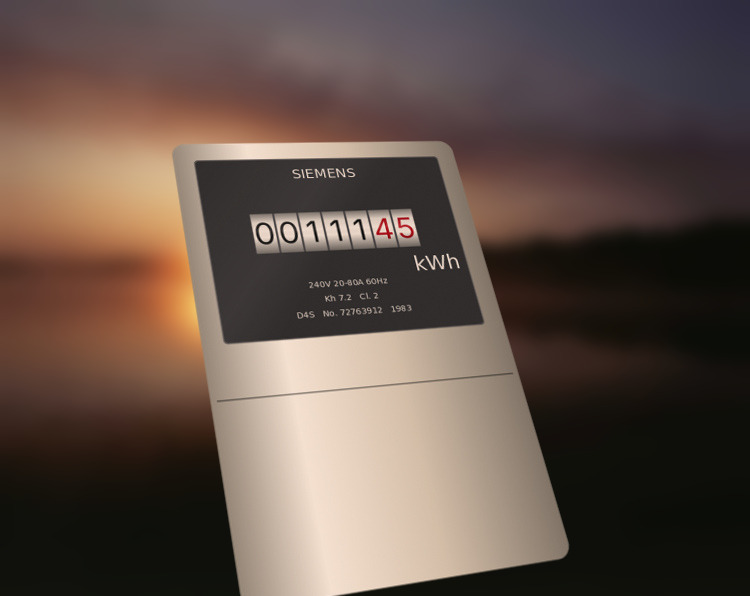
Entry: 111.45; kWh
